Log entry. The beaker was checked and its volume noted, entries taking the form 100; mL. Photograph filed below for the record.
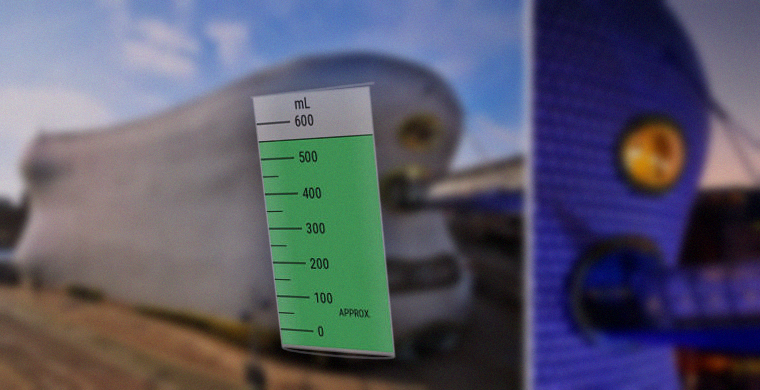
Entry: 550; mL
